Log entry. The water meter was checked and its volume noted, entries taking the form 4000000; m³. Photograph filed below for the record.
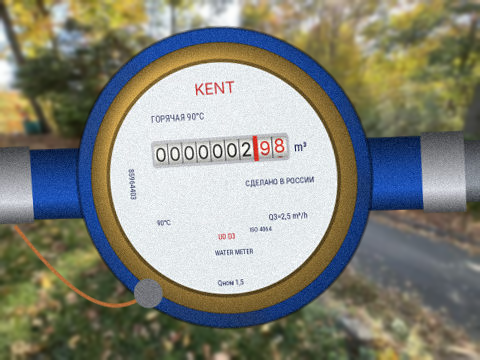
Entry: 2.98; m³
